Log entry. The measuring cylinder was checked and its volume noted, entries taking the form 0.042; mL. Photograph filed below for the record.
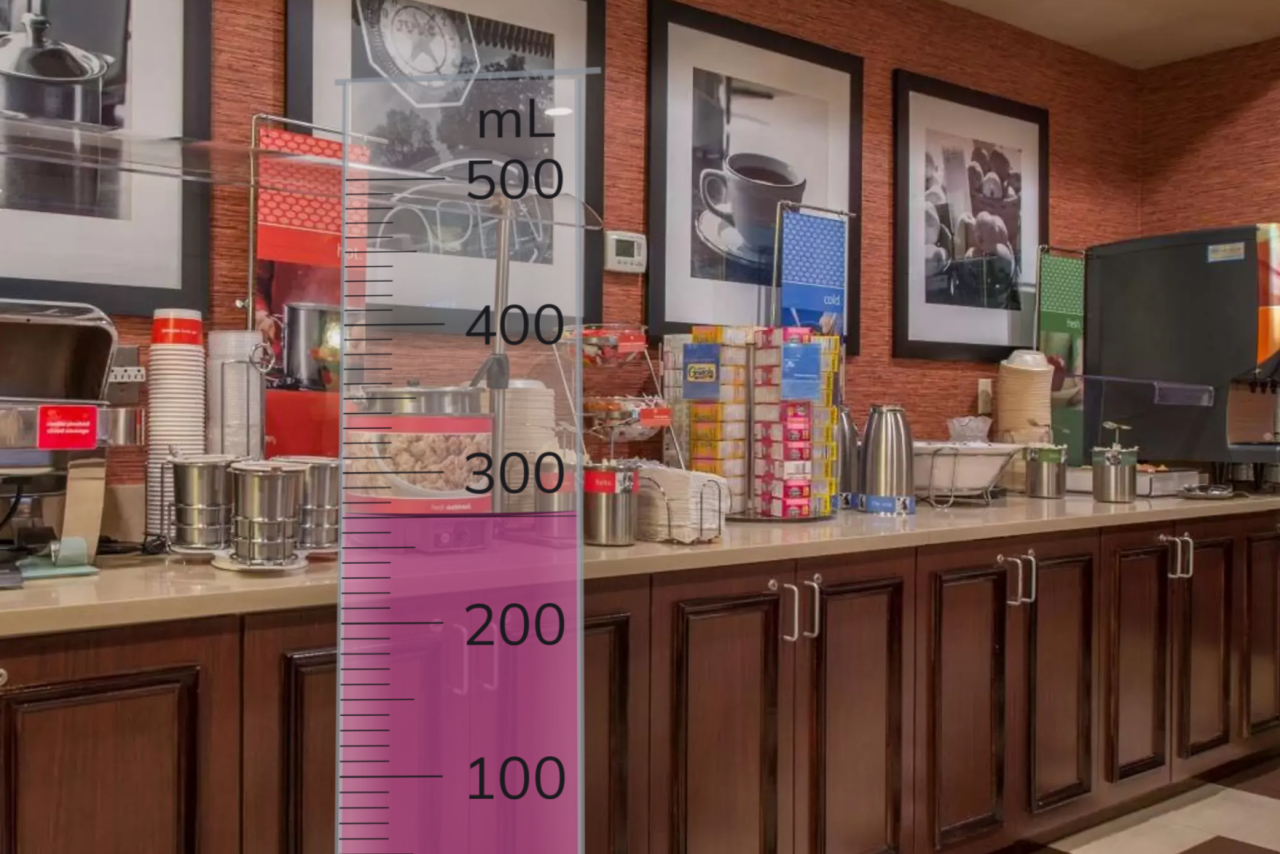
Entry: 270; mL
